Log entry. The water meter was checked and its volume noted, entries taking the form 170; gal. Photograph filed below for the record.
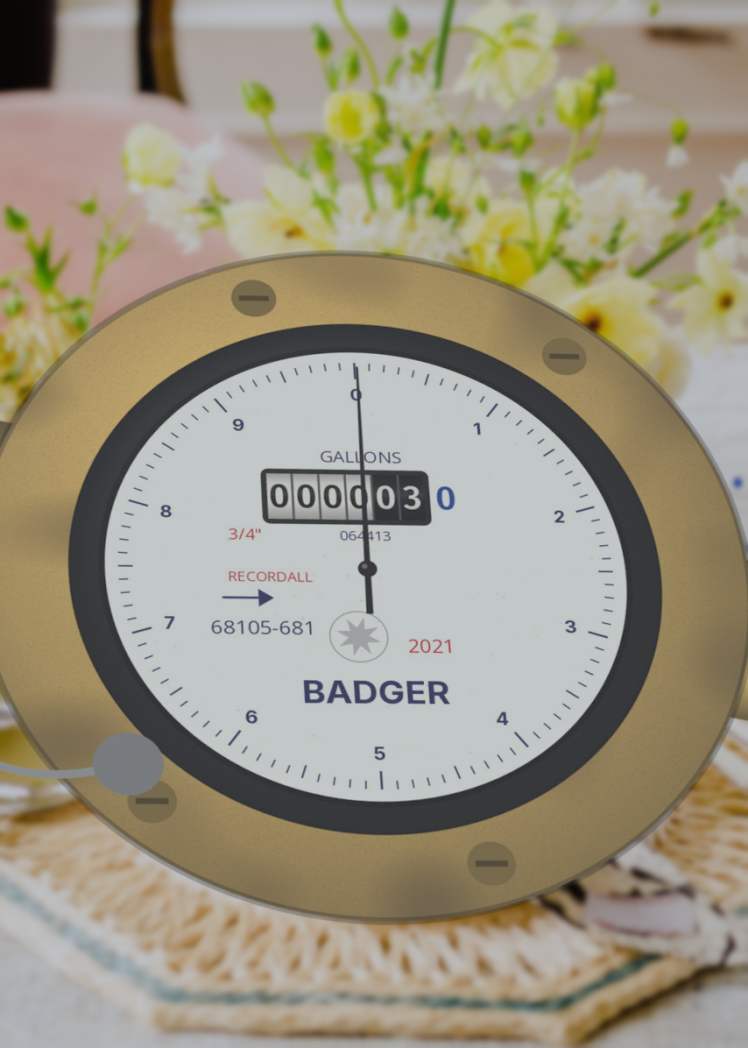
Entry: 30.0; gal
